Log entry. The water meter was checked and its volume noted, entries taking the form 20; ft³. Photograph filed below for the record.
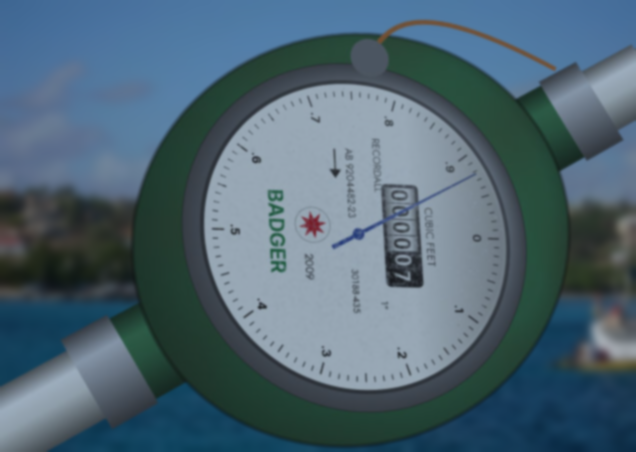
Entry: 6.92; ft³
